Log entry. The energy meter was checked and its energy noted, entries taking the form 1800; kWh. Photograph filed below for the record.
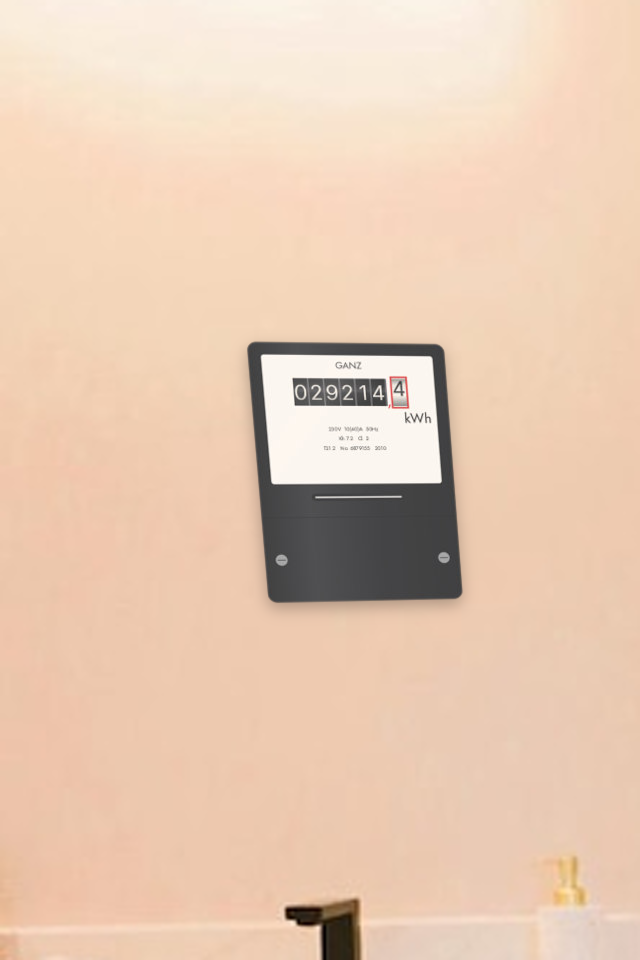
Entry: 29214.4; kWh
